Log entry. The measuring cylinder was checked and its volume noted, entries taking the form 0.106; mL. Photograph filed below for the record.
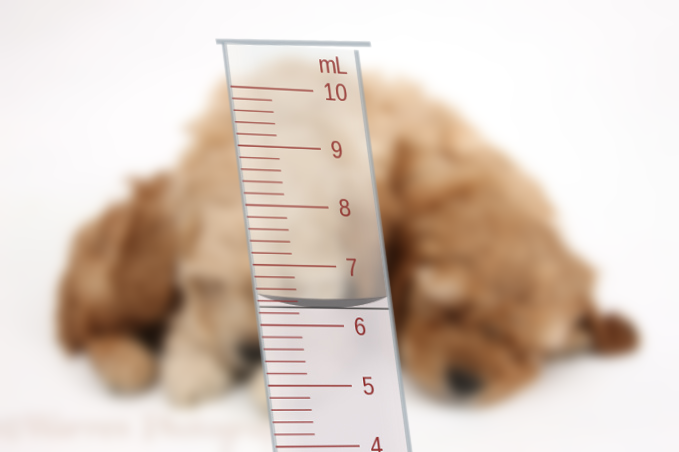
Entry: 6.3; mL
